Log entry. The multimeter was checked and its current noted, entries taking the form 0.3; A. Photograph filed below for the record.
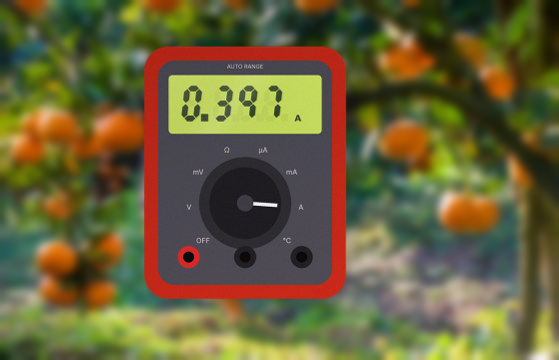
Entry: 0.397; A
